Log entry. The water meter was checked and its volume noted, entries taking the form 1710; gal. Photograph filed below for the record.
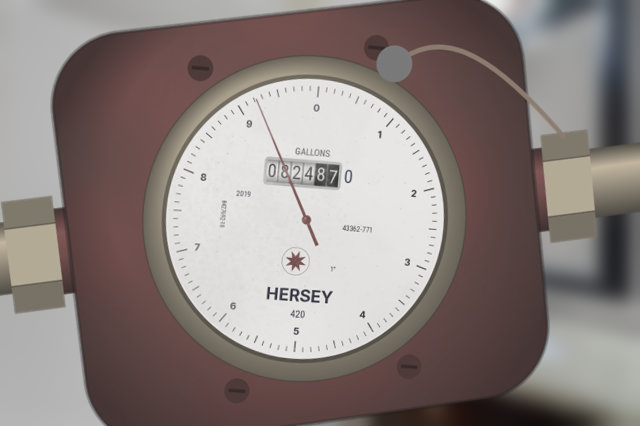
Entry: 824869.2; gal
